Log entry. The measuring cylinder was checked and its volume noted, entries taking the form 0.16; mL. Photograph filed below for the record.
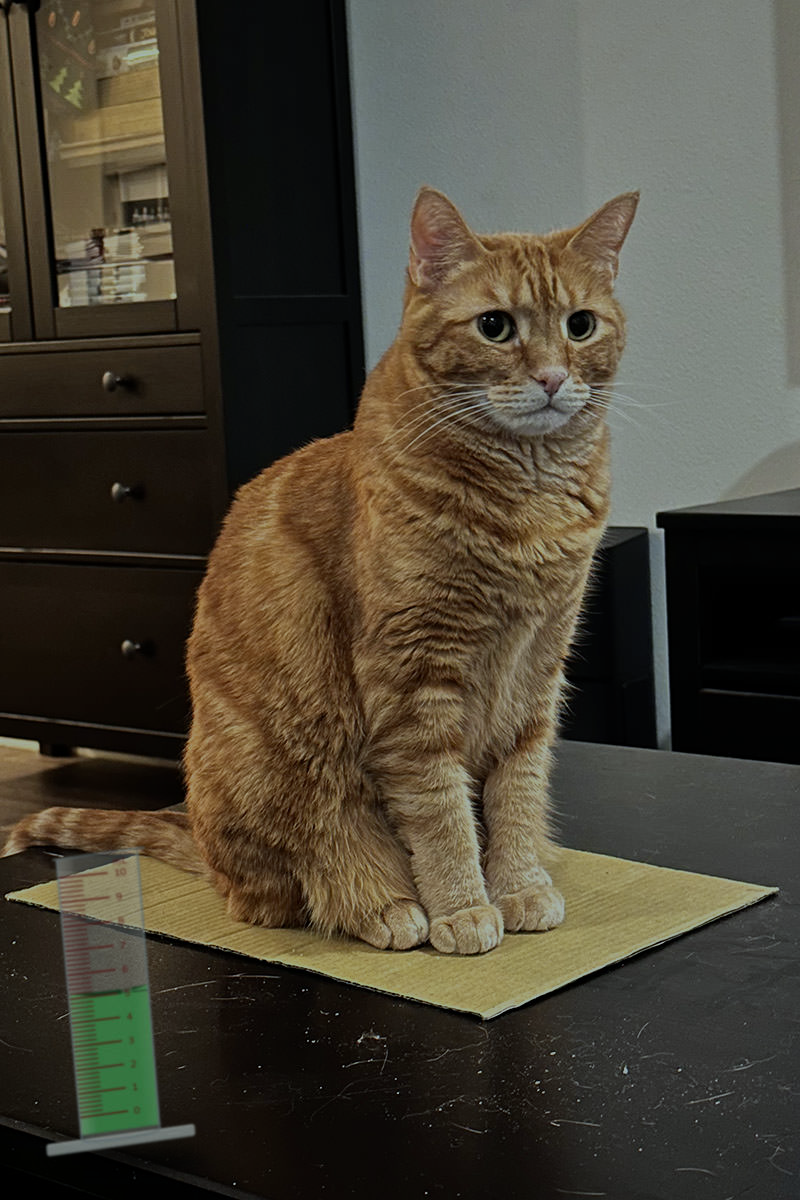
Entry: 5; mL
